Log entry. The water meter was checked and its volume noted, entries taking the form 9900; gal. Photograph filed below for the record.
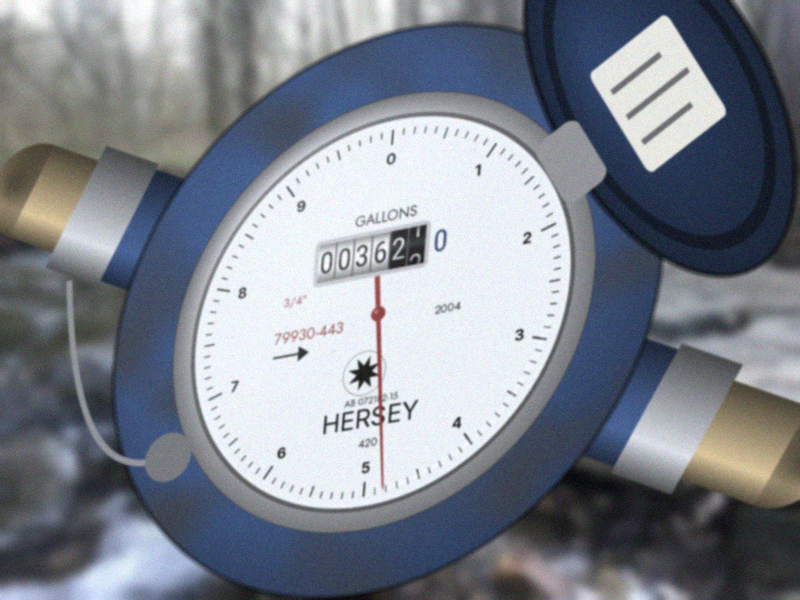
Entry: 36214.8; gal
